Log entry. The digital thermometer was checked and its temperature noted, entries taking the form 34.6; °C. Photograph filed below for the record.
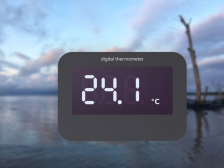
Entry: 24.1; °C
